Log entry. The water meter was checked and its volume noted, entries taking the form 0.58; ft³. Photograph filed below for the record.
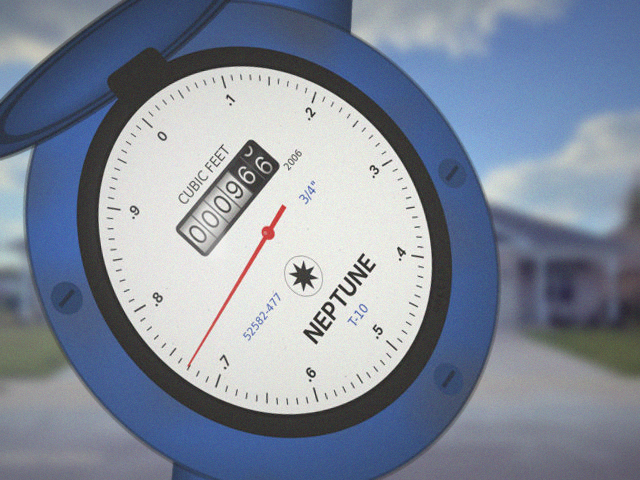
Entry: 965.73; ft³
